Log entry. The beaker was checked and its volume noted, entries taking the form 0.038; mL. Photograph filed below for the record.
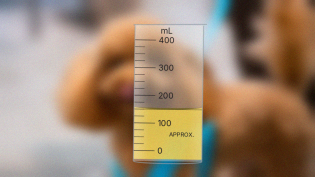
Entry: 150; mL
